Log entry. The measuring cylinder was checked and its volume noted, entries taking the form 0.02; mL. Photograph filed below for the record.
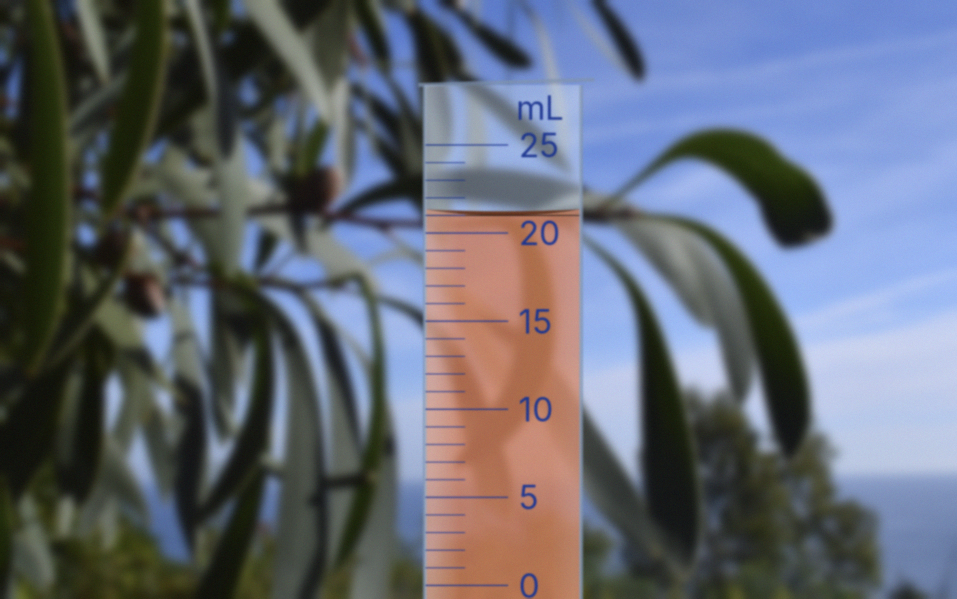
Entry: 21; mL
